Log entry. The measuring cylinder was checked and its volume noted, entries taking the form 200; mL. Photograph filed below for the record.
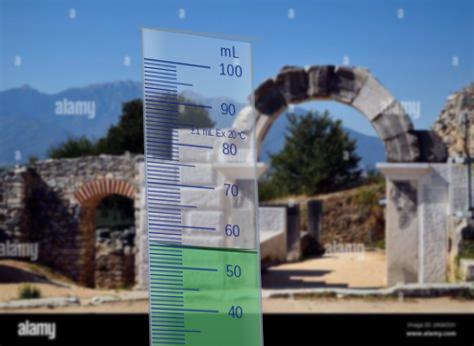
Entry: 55; mL
